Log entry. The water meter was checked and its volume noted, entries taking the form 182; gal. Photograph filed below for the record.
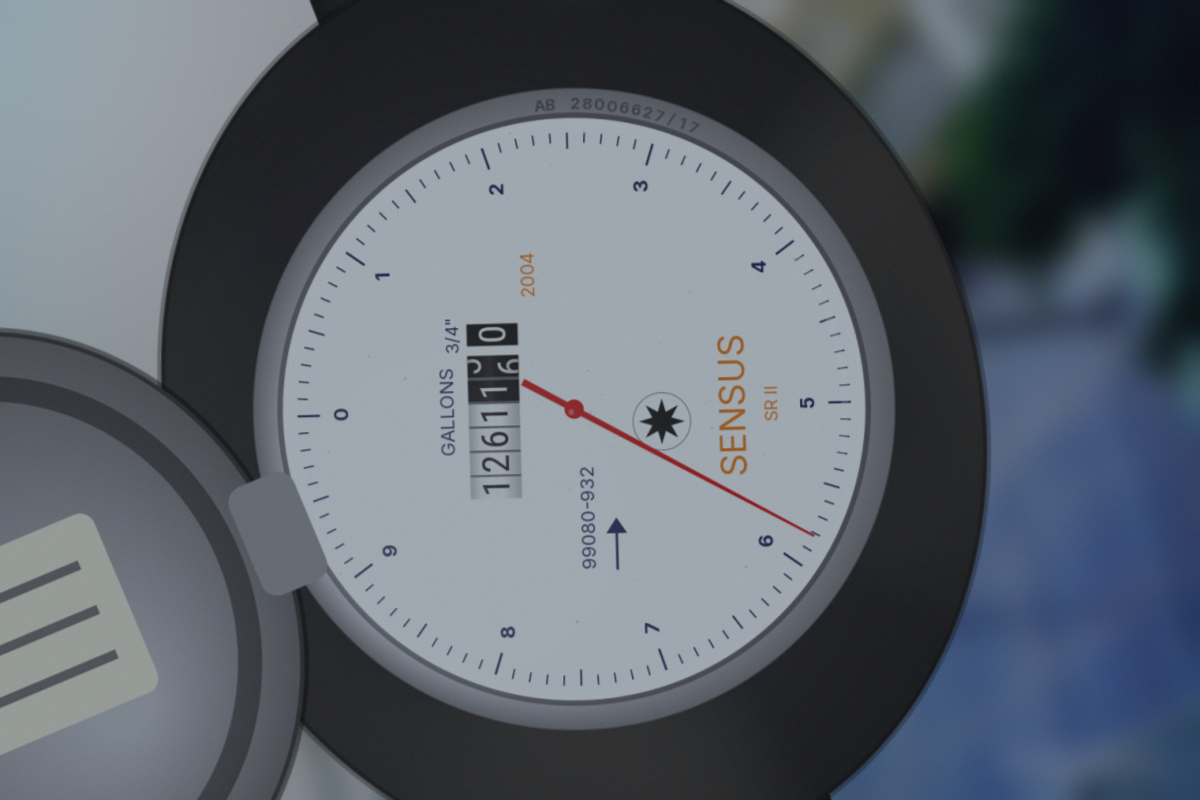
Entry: 1261155.8; gal
